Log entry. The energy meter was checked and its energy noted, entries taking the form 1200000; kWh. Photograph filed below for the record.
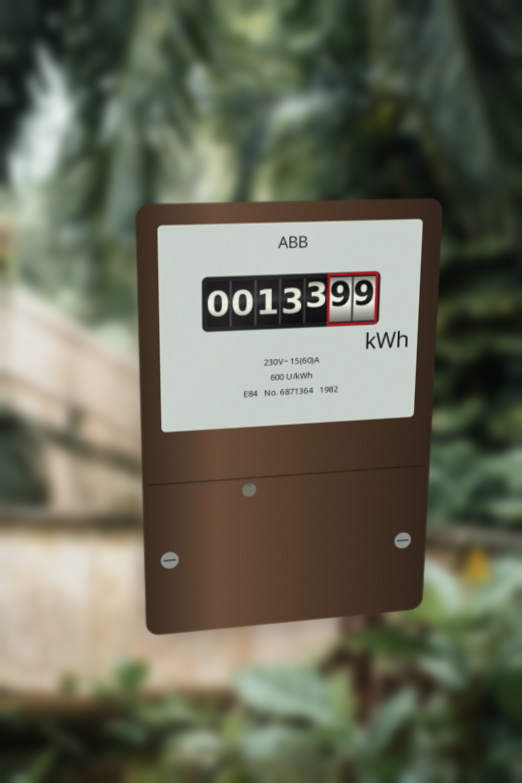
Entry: 133.99; kWh
